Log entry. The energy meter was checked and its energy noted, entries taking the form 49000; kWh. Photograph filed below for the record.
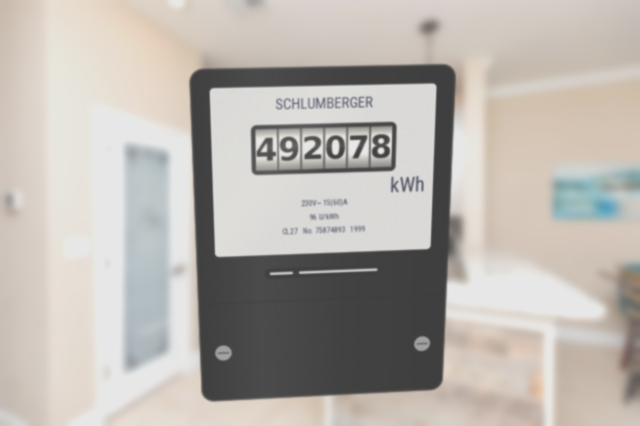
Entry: 492078; kWh
